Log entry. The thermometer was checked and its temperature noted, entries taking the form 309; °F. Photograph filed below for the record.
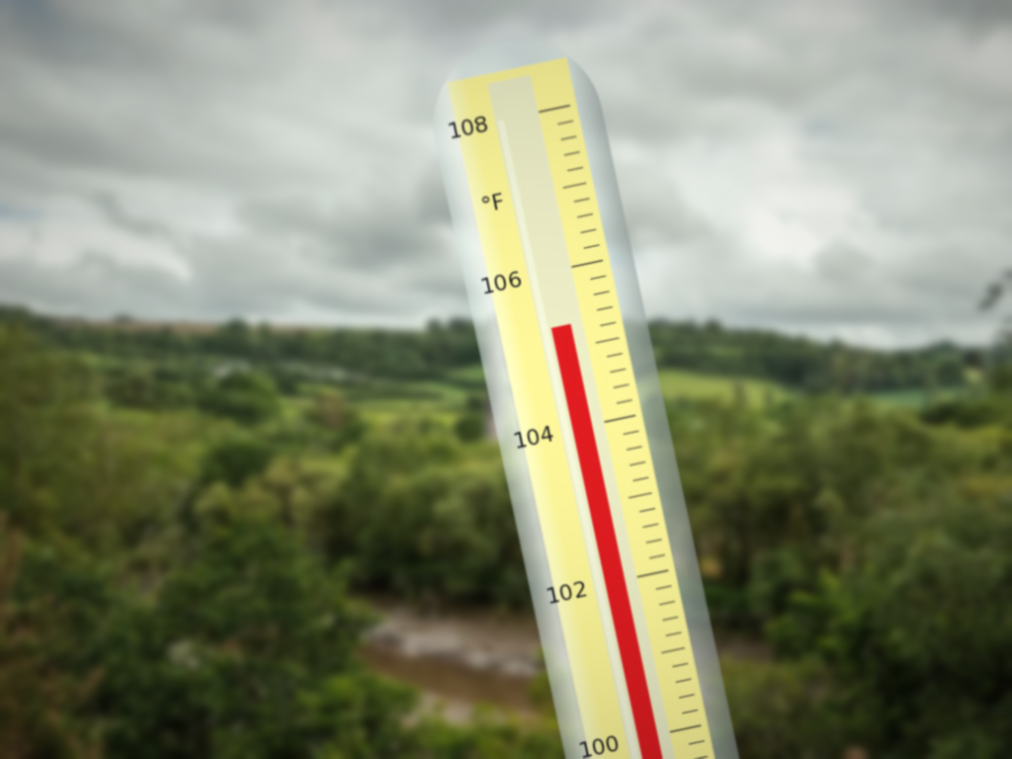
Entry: 105.3; °F
